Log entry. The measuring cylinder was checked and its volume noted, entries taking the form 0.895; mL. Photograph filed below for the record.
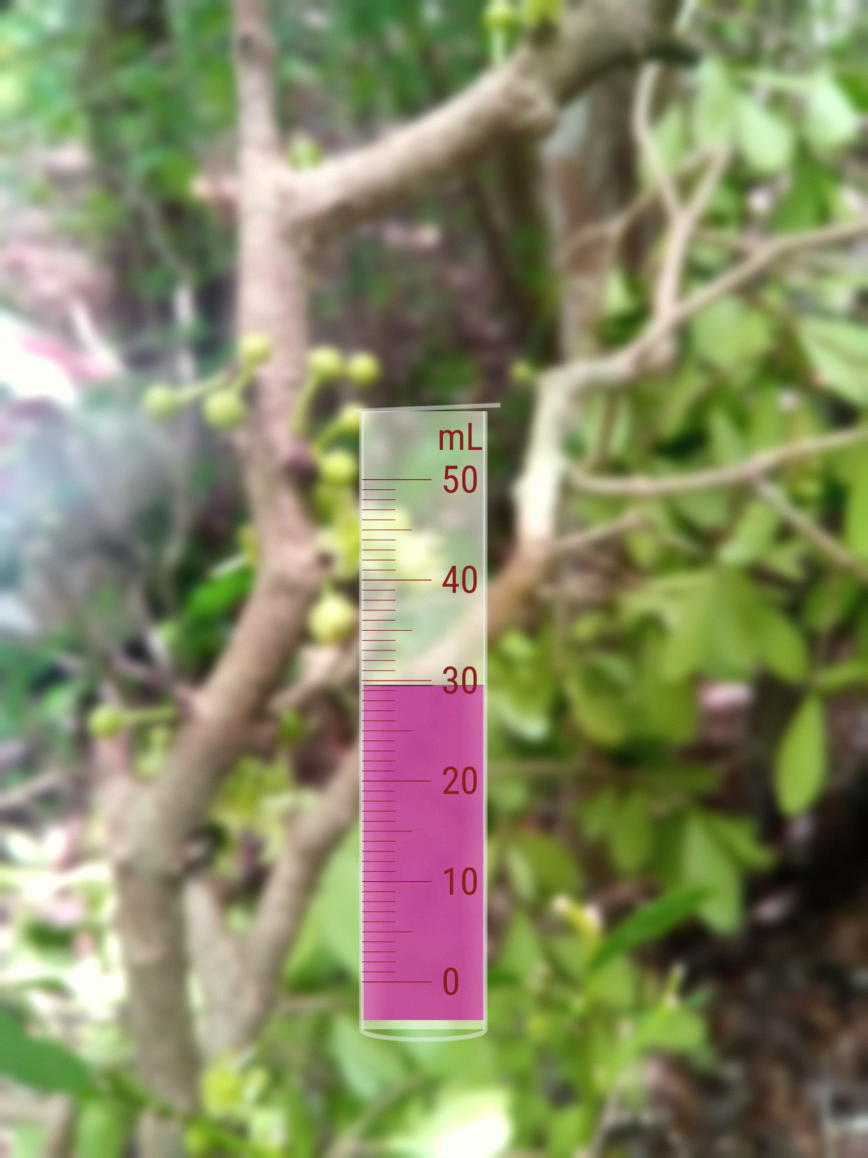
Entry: 29.5; mL
